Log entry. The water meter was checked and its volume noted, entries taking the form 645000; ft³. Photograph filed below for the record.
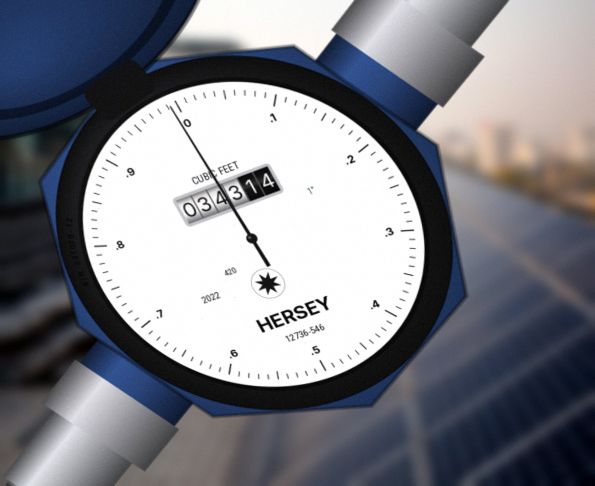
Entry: 34313.99; ft³
